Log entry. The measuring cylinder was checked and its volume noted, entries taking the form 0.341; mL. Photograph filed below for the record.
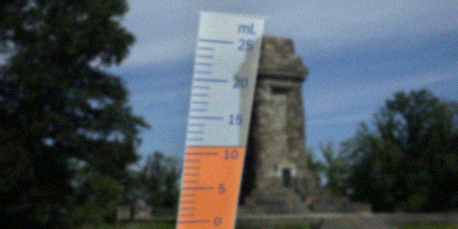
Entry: 11; mL
